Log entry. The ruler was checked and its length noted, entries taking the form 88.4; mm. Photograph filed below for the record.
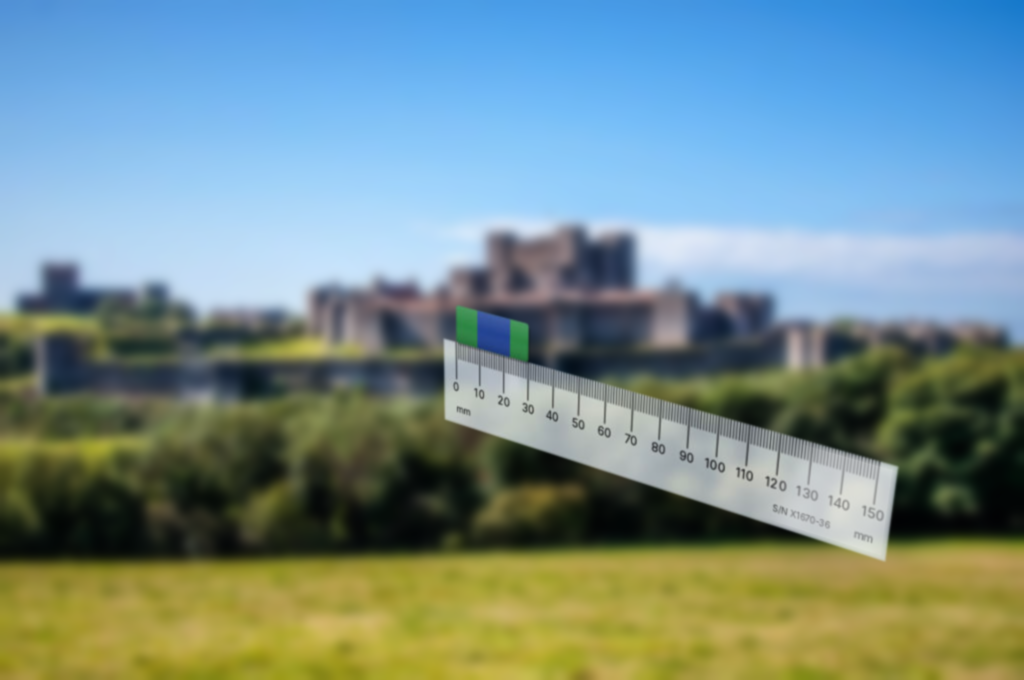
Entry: 30; mm
